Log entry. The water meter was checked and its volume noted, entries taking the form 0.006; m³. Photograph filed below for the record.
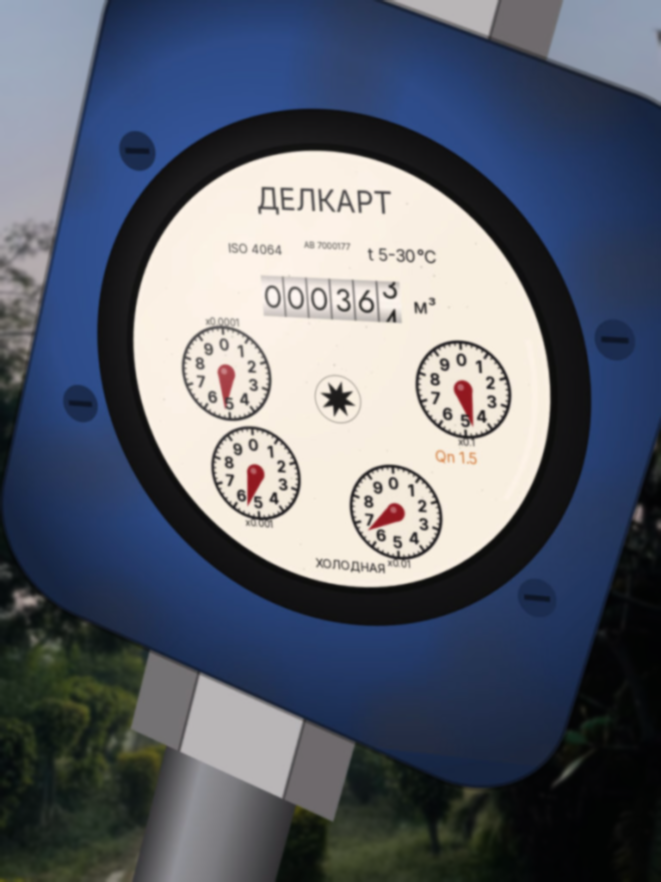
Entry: 363.4655; m³
